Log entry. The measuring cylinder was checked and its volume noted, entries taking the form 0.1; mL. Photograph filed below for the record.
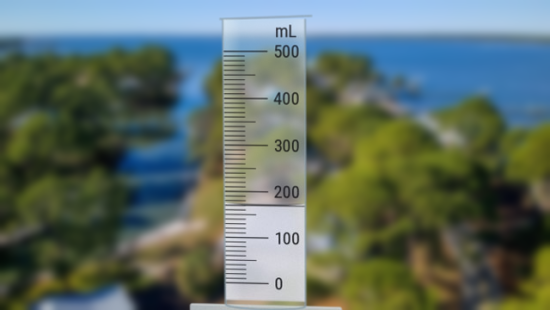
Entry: 170; mL
